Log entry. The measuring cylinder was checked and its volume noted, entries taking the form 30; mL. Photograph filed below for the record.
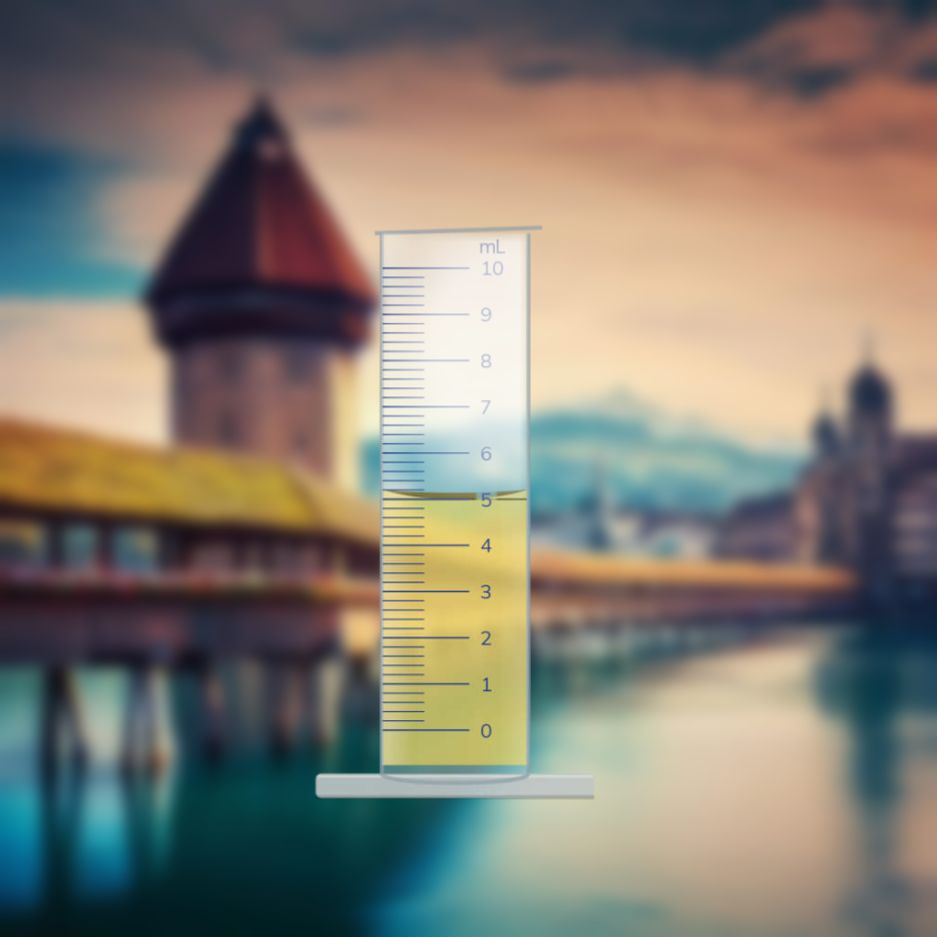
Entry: 5; mL
